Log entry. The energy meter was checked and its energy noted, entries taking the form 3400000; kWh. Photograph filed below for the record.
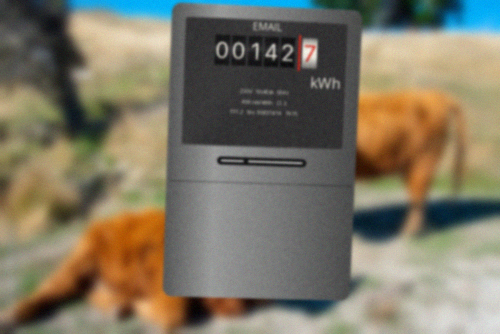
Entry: 142.7; kWh
